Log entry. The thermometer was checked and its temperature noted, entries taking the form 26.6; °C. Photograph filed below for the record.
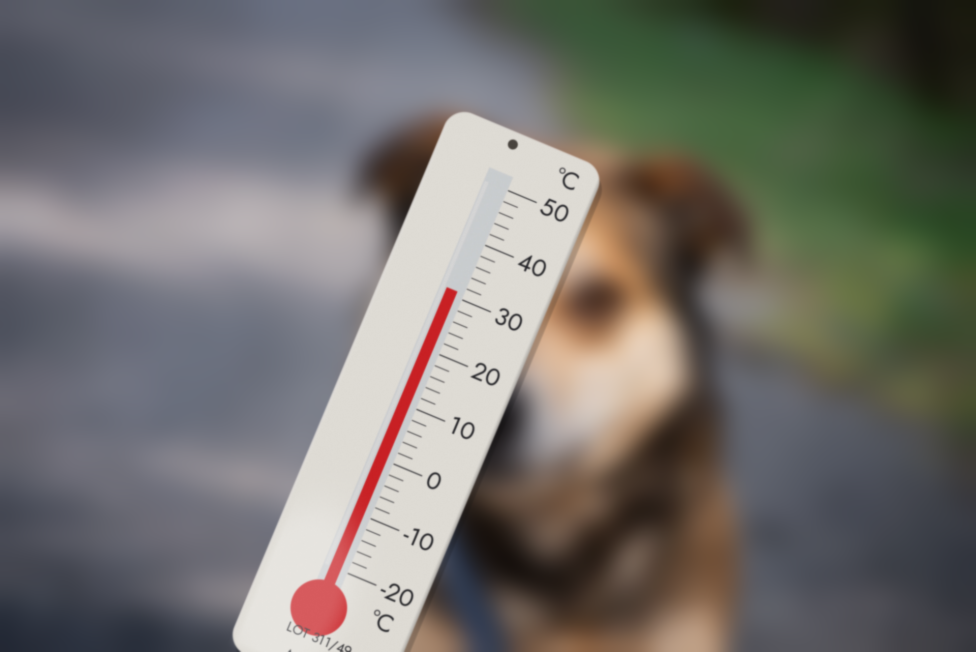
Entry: 31; °C
